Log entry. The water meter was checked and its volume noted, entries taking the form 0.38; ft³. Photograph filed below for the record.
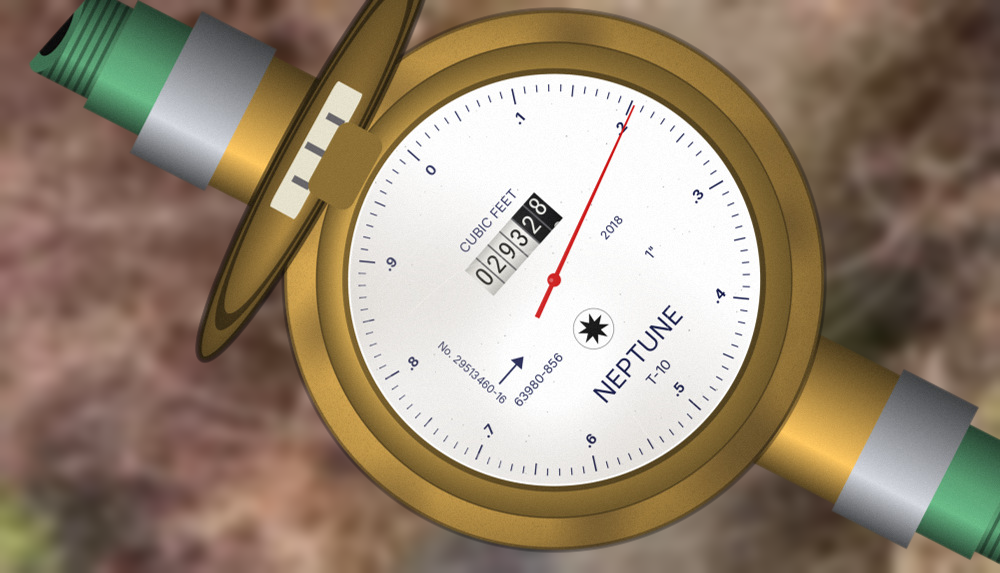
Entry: 29328.20; ft³
